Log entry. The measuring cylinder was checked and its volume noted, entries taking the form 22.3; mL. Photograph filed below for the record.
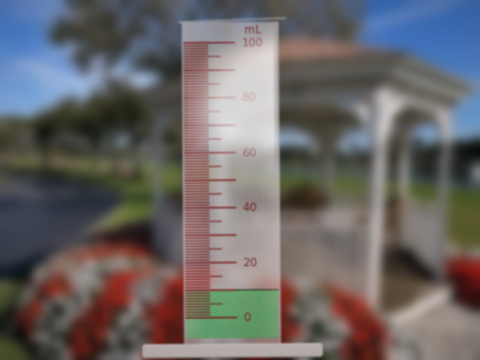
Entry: 10; mL
